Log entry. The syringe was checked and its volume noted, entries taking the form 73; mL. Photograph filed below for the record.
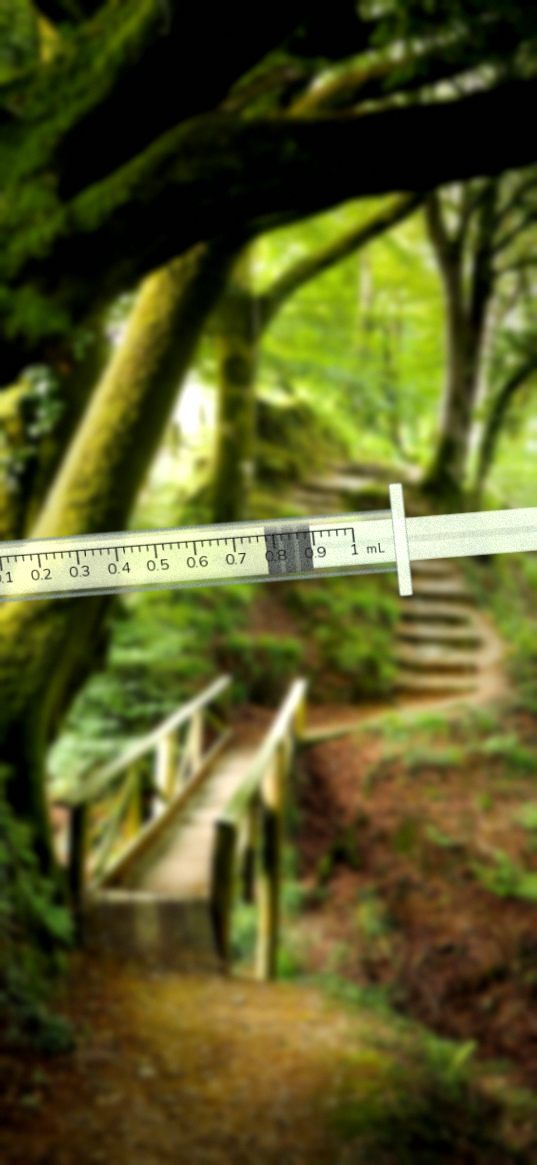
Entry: 0.78; mL
